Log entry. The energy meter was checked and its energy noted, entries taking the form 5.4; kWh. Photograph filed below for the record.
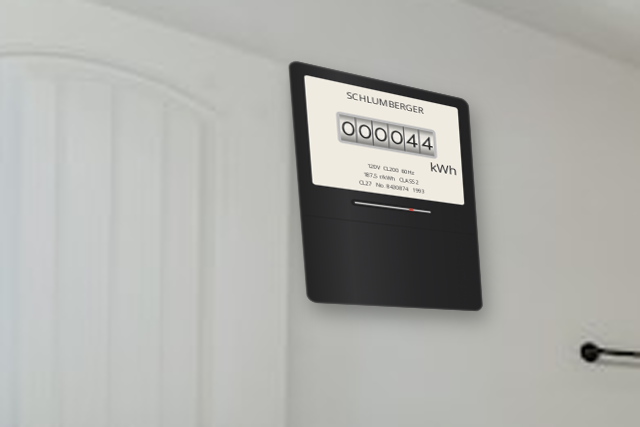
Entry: 44; kWh
